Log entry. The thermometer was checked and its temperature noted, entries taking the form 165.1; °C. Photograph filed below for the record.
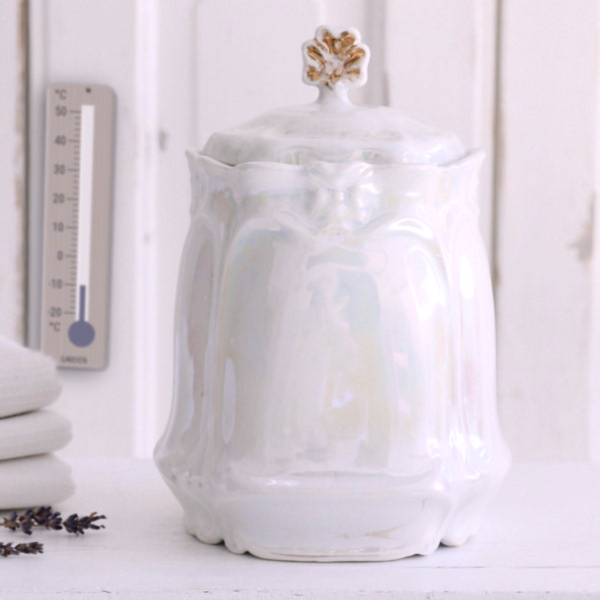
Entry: -10; °C
